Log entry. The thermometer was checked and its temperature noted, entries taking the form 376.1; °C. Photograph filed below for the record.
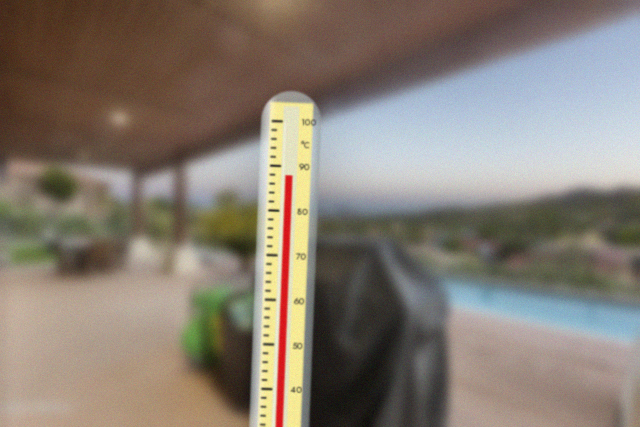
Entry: 88; °C
